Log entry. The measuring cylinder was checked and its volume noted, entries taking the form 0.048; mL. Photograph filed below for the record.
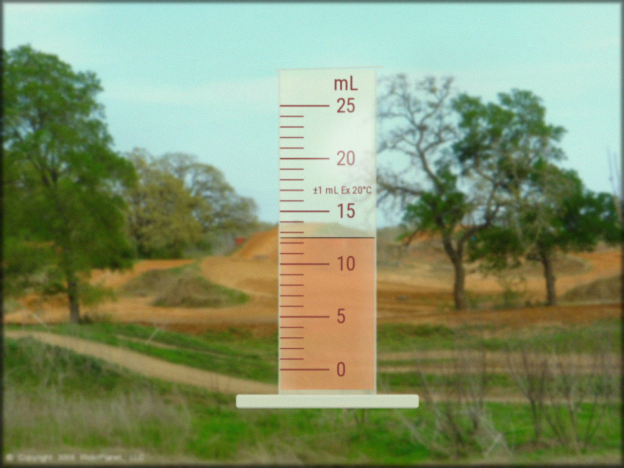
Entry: 12.5; mL
